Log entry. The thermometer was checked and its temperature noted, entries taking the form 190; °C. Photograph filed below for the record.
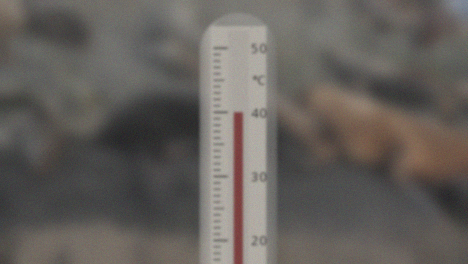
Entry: 40; °C
